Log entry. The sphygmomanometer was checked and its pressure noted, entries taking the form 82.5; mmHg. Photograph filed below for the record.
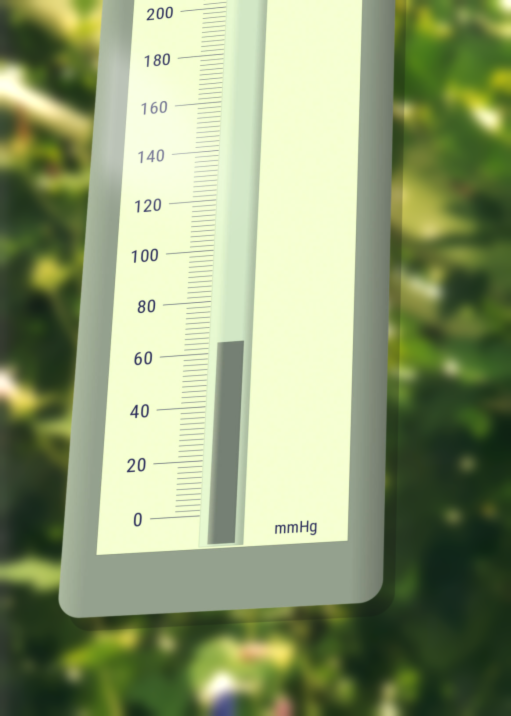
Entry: 64; mmHg
